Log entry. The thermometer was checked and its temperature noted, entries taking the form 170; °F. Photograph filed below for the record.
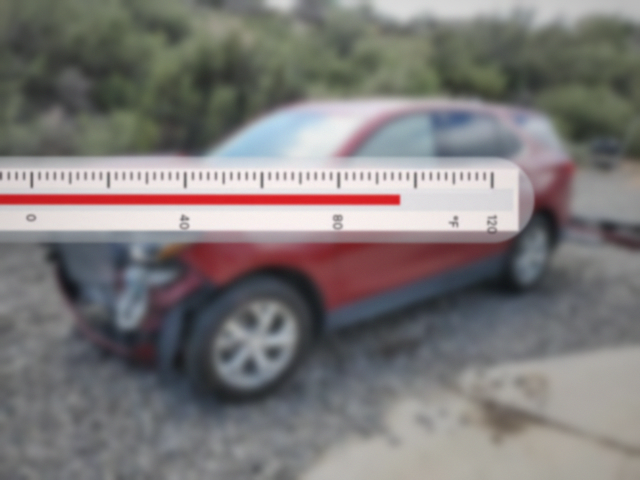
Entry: 96; °F
